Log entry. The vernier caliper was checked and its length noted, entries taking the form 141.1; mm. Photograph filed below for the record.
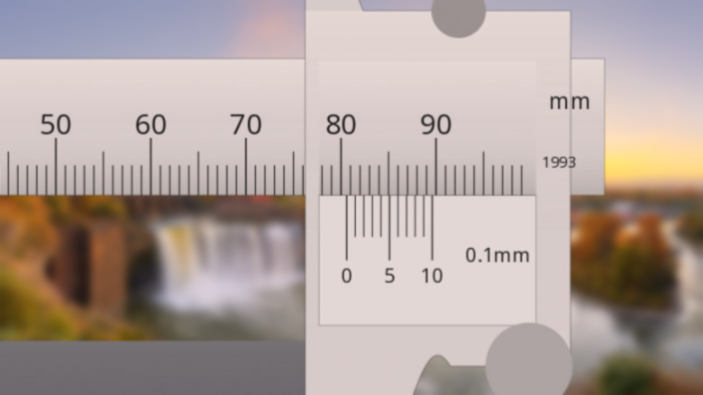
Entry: 80.6; mm
